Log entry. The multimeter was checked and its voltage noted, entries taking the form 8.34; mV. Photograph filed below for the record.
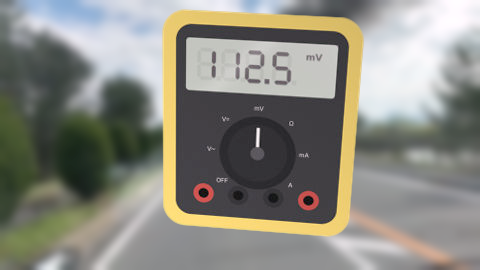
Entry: 112.5; mV
